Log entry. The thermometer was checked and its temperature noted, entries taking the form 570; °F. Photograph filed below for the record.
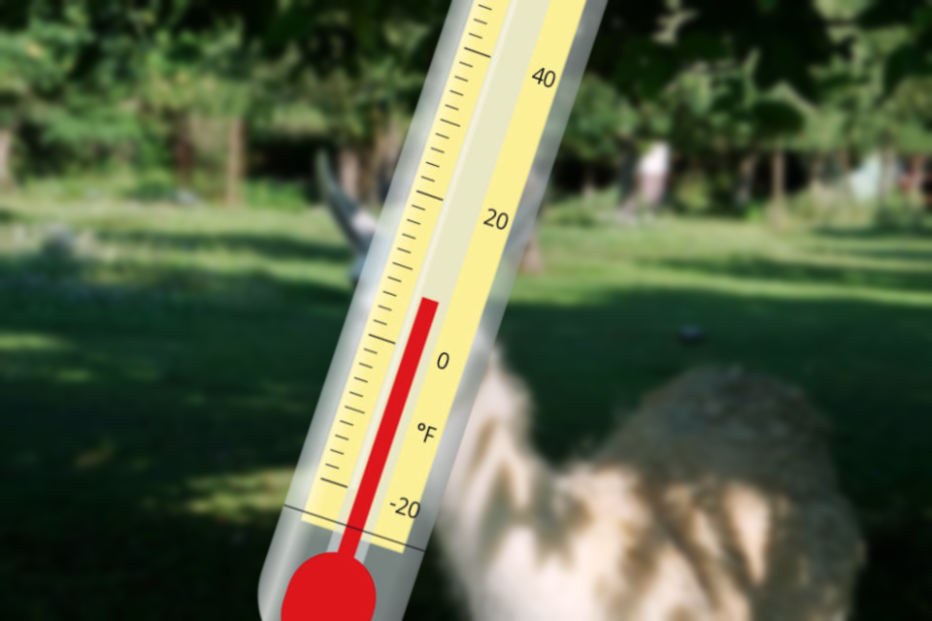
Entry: 7; °F
